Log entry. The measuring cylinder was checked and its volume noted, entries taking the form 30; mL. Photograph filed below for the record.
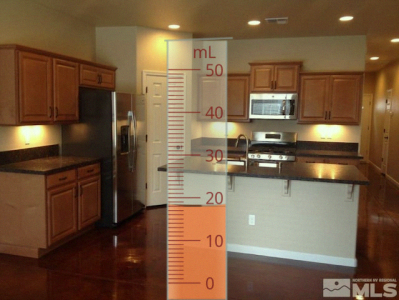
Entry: 18; mL
